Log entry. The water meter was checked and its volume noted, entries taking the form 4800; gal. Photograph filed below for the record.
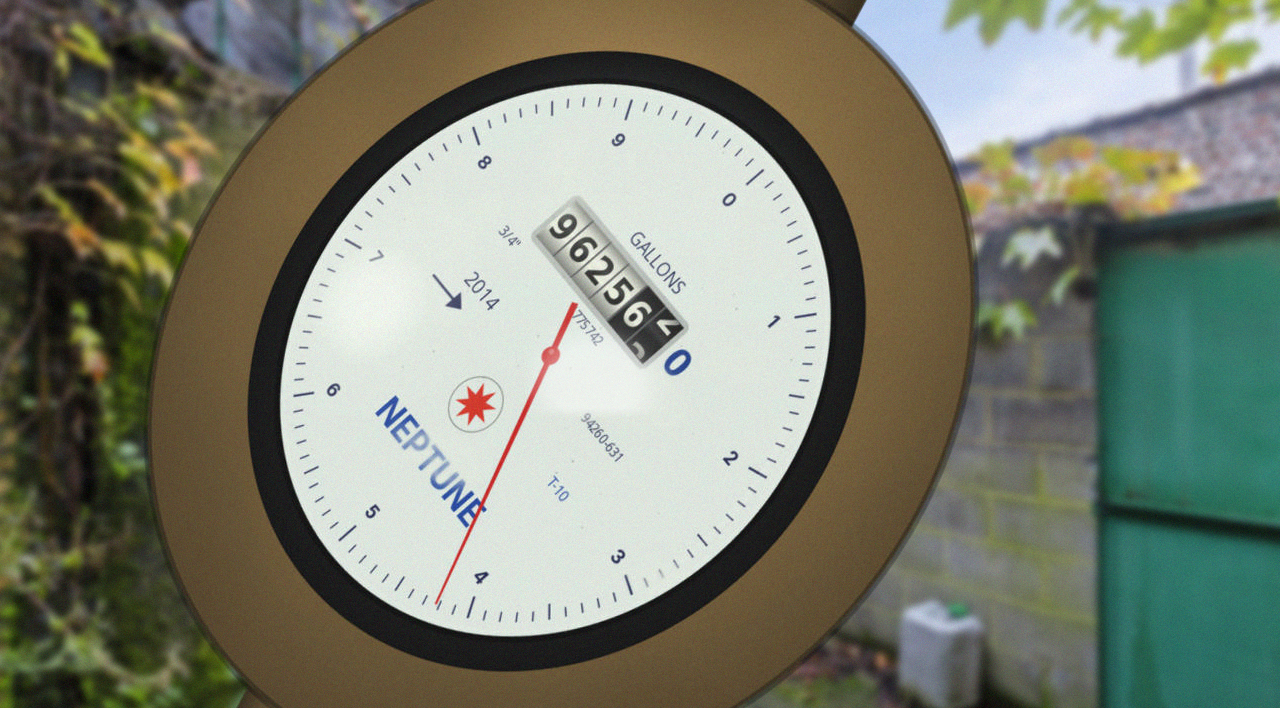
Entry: 9625624.2; gal
